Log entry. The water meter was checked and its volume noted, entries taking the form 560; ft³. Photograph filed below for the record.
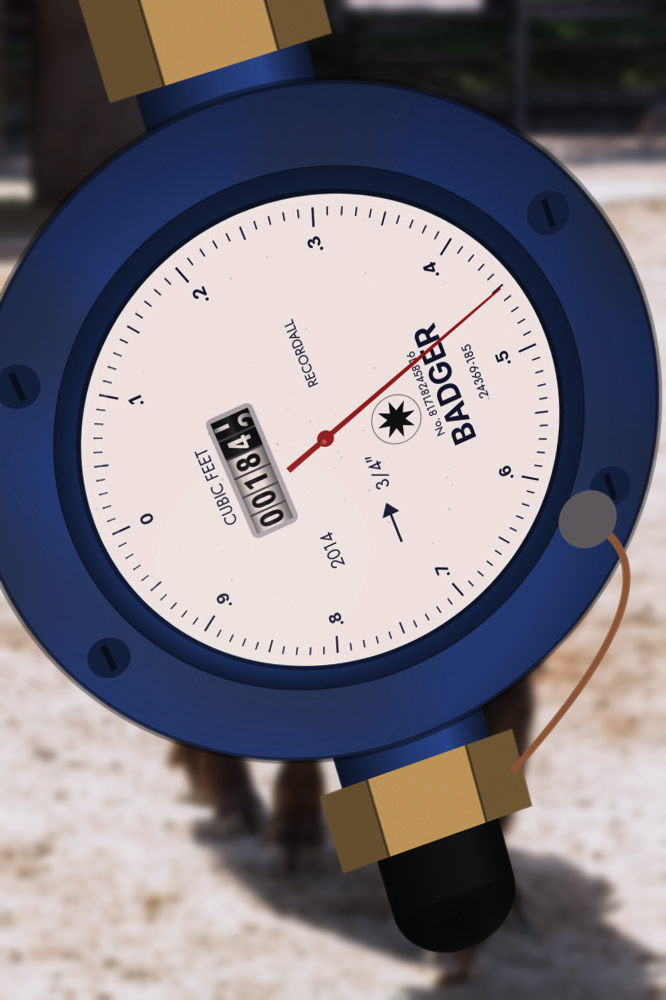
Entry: 1841.45; ft³
